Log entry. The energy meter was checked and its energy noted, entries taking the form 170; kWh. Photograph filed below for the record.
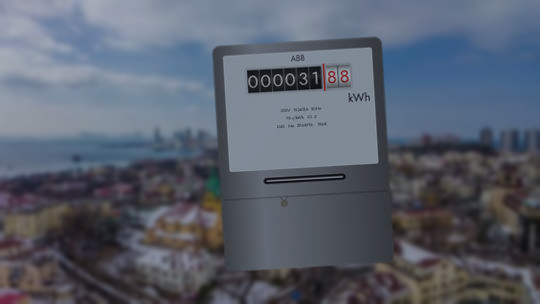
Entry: 31.88; kWh
